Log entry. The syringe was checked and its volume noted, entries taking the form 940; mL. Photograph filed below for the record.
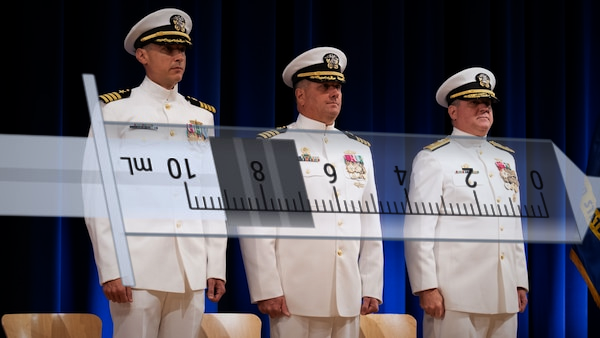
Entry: 6.8; mL
